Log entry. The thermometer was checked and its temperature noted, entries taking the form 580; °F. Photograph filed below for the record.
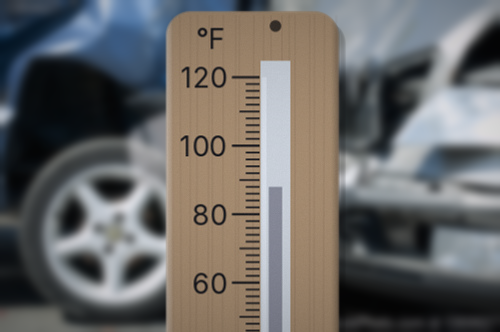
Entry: 88; °F
